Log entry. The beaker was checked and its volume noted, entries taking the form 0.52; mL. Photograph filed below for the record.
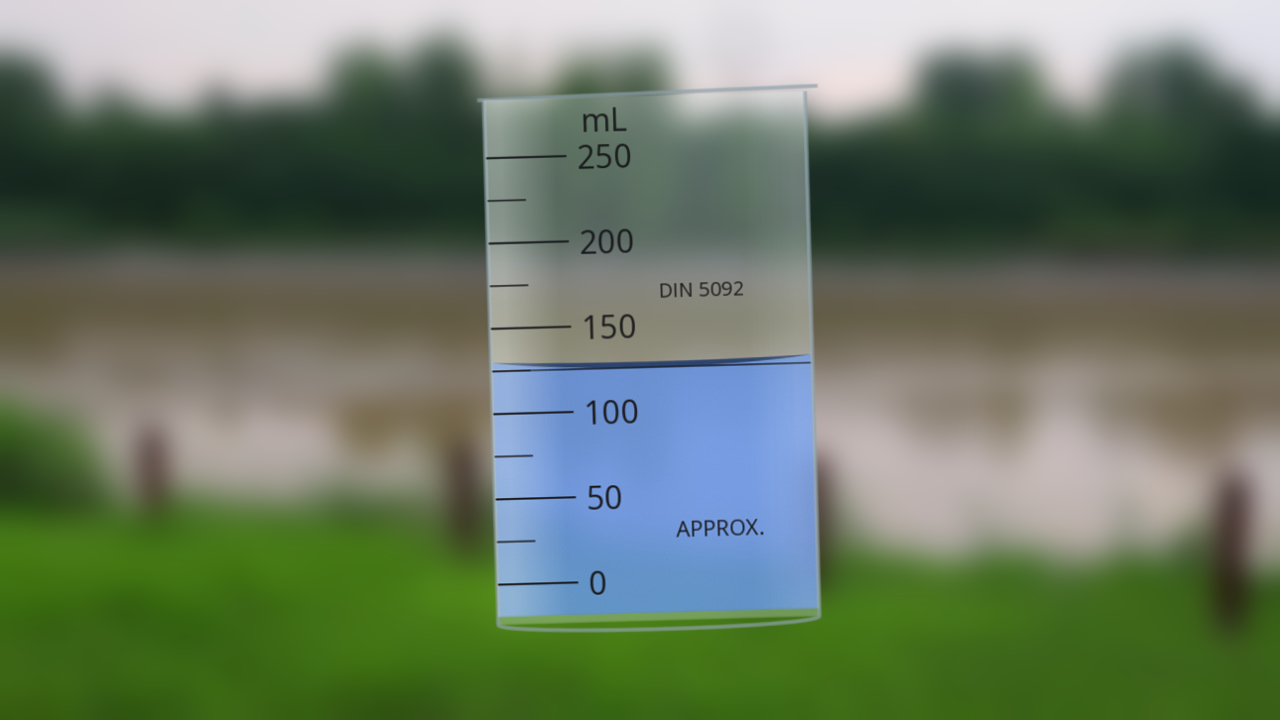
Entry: 125; mL
